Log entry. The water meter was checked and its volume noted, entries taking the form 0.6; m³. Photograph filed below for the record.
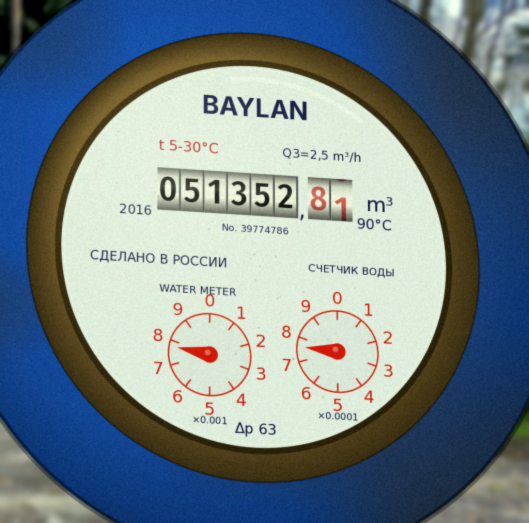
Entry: 51352.8077; m³
